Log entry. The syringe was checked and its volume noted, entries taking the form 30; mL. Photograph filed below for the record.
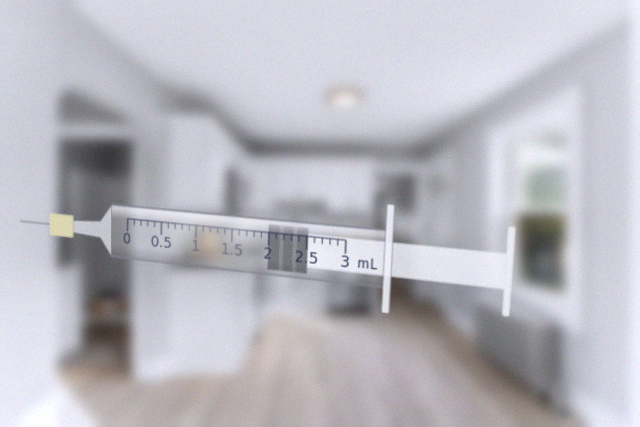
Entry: 2; mL
